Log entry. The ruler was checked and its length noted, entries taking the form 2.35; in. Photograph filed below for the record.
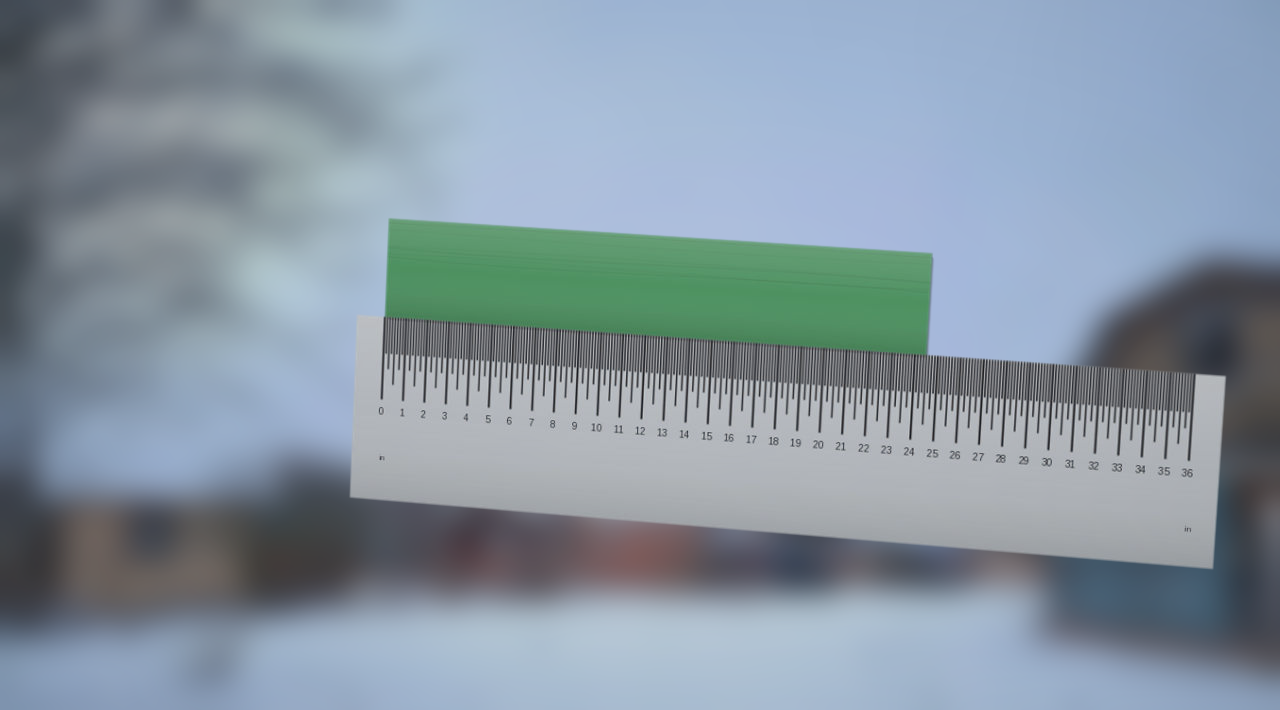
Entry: 24.5; in
